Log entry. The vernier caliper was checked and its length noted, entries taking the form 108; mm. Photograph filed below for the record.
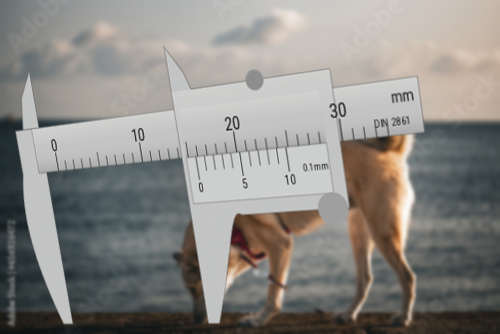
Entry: 15.8; mm
